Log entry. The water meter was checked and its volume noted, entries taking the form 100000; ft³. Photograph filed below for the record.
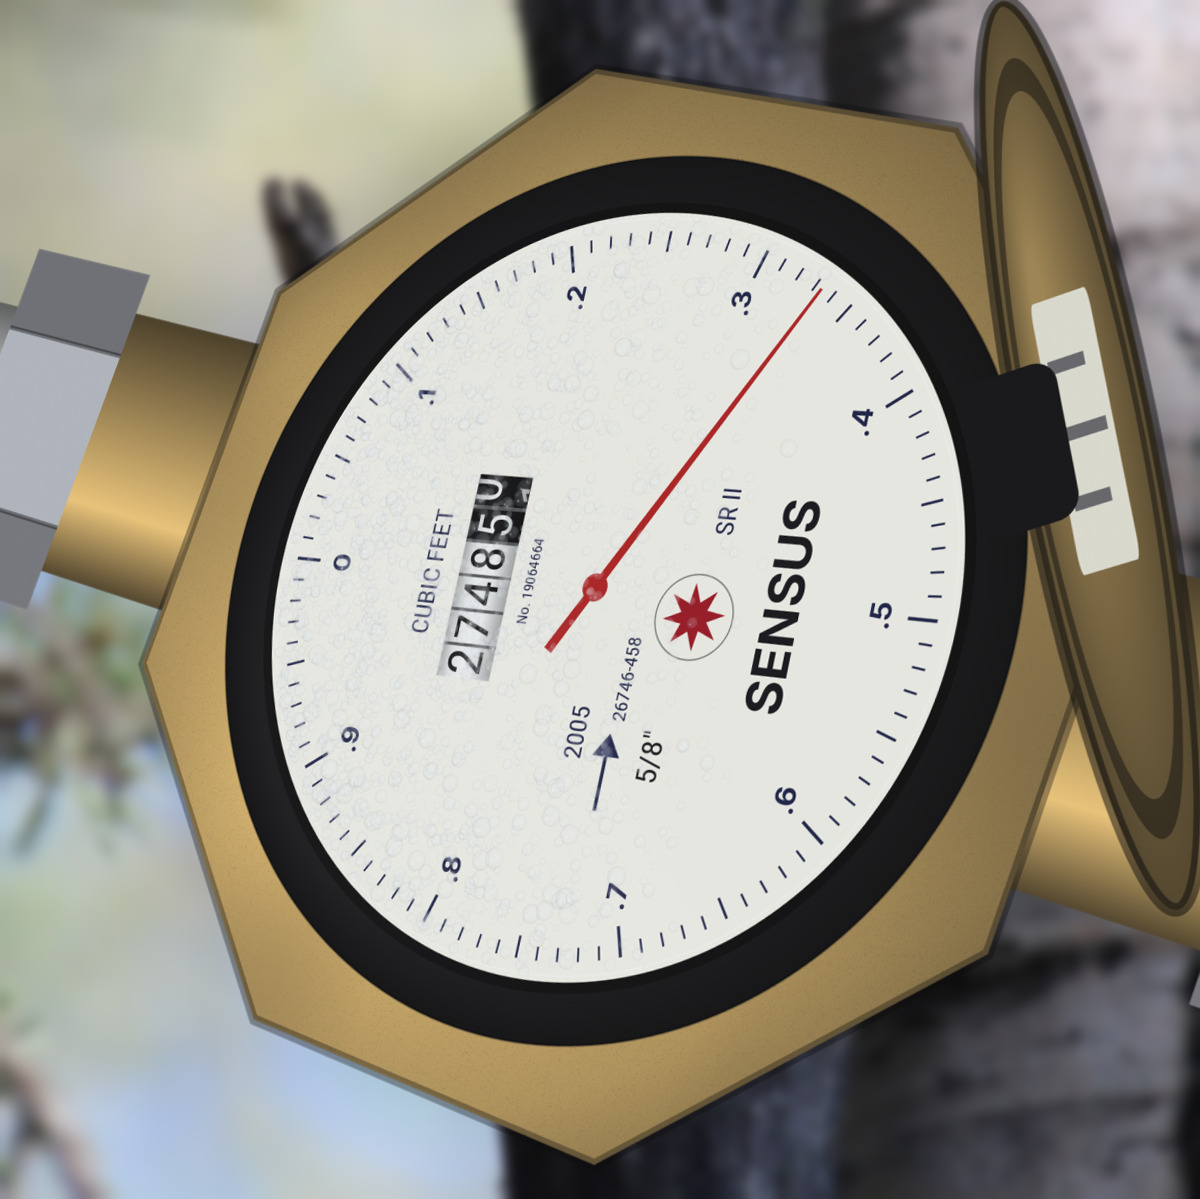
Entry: 274850.33; ft³
